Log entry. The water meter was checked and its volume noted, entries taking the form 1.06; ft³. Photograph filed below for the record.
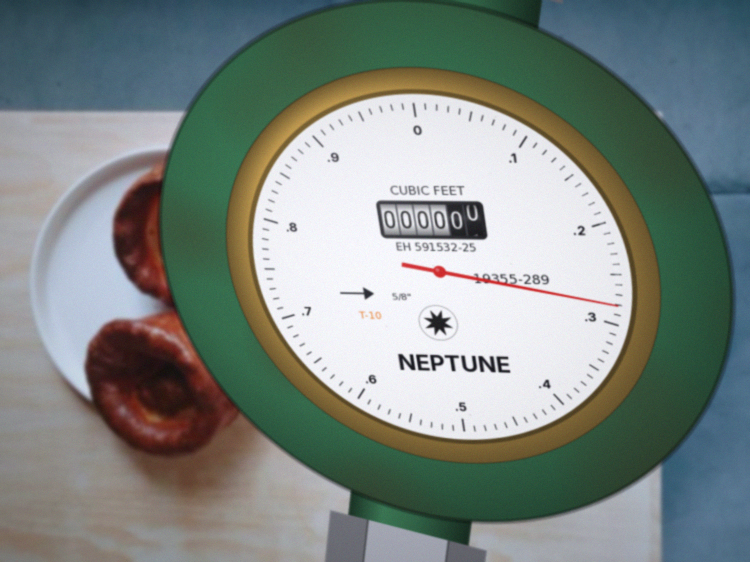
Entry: 0.28; ft³
